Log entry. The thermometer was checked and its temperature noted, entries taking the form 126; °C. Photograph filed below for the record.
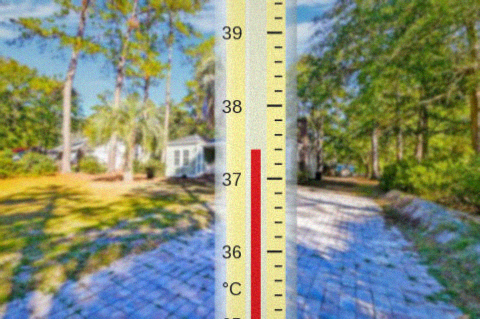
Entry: 37.4; °C
